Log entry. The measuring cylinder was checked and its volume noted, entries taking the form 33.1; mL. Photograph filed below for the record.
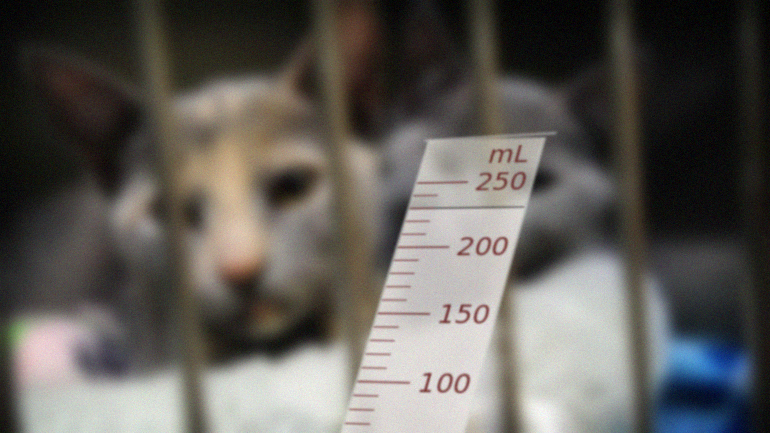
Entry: 230; mL
